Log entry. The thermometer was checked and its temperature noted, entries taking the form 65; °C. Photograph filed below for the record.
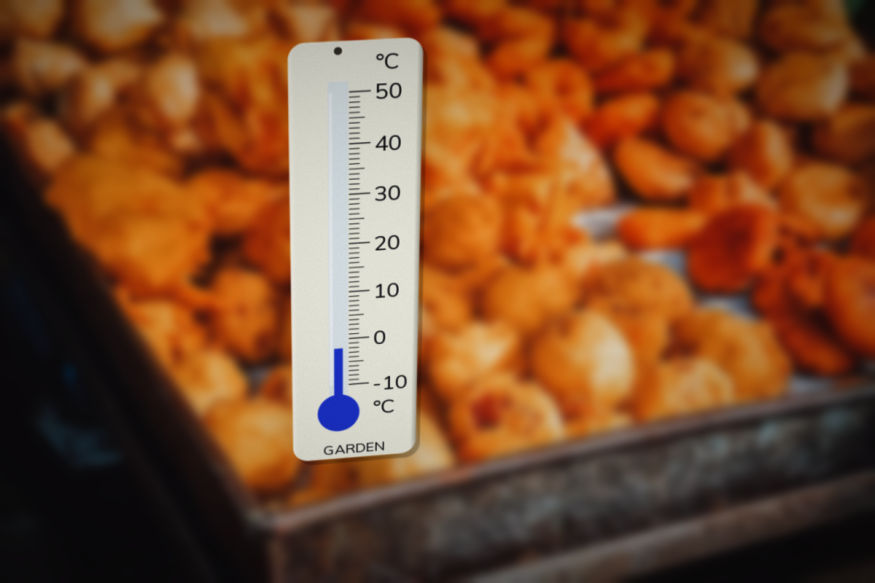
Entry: -2; °C
